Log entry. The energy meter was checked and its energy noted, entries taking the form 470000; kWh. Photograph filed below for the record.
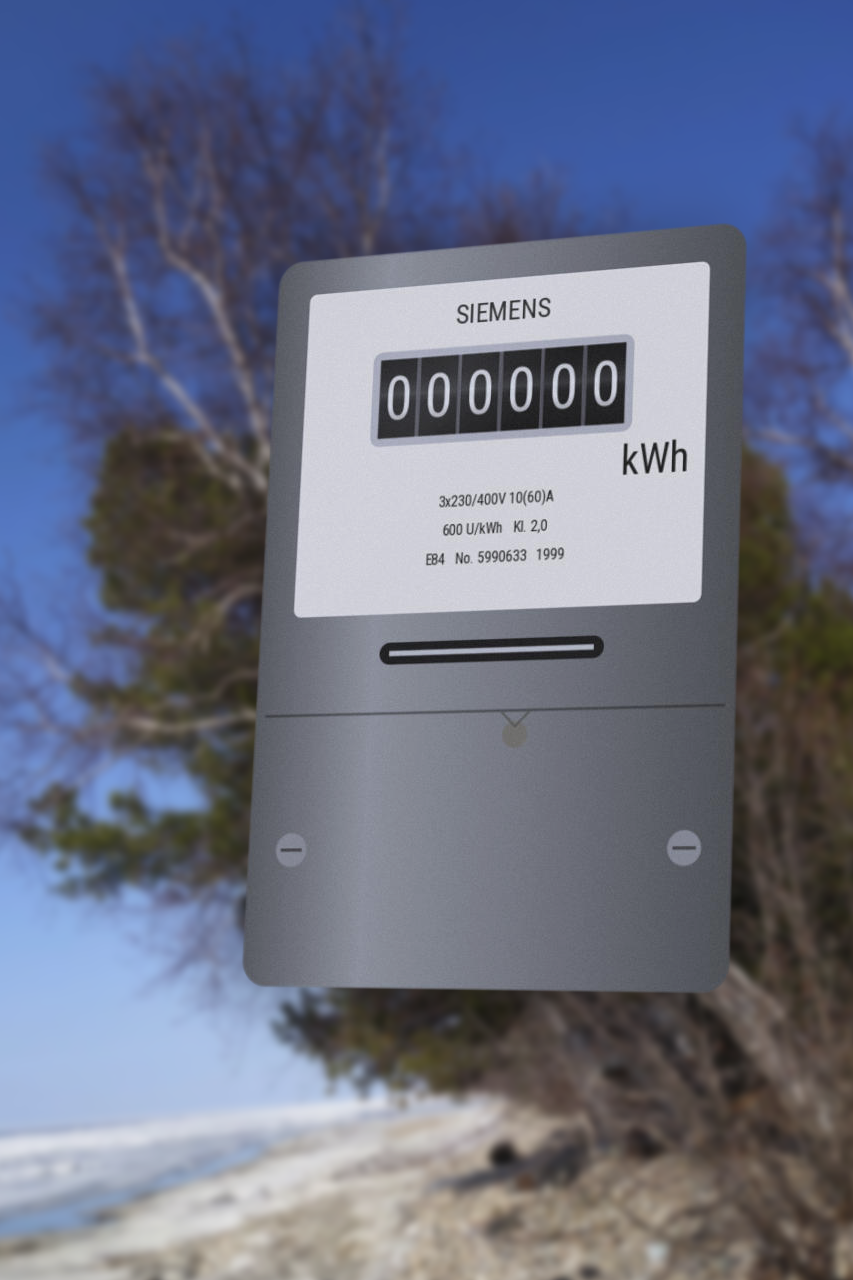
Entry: 0; kWh
